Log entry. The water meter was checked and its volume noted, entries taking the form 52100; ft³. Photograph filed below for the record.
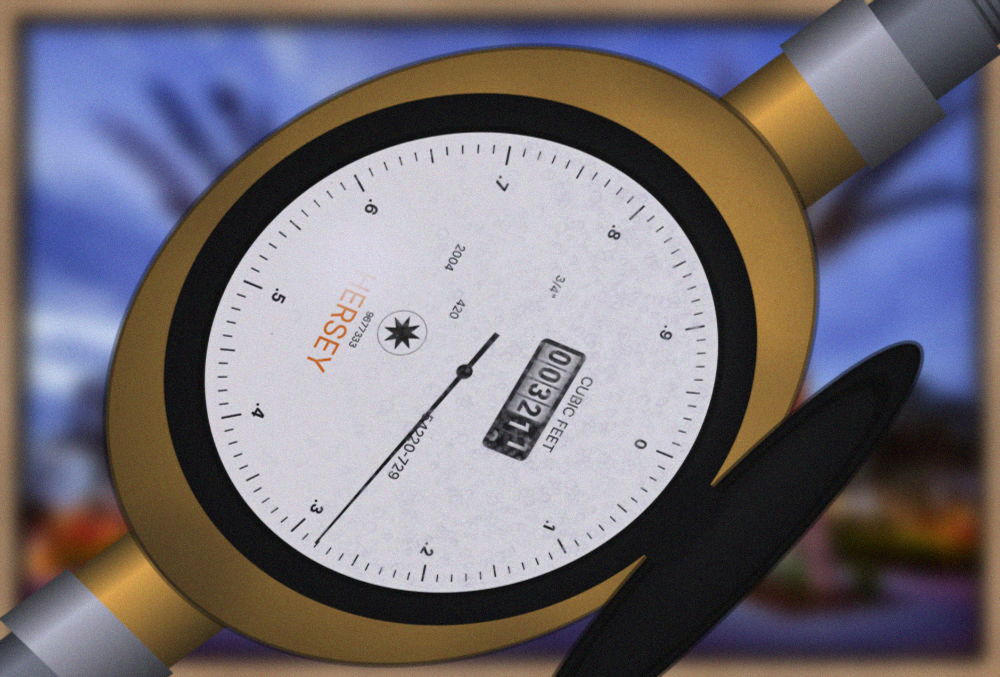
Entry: 3211.28; ft³
